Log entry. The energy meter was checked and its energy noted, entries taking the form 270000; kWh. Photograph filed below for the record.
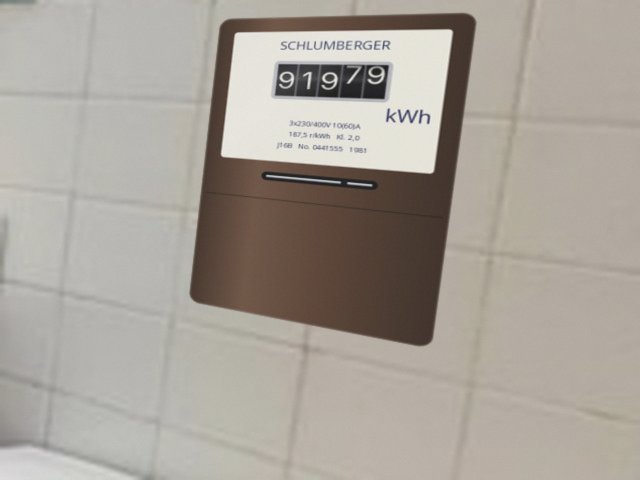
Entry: 91979; kWh
